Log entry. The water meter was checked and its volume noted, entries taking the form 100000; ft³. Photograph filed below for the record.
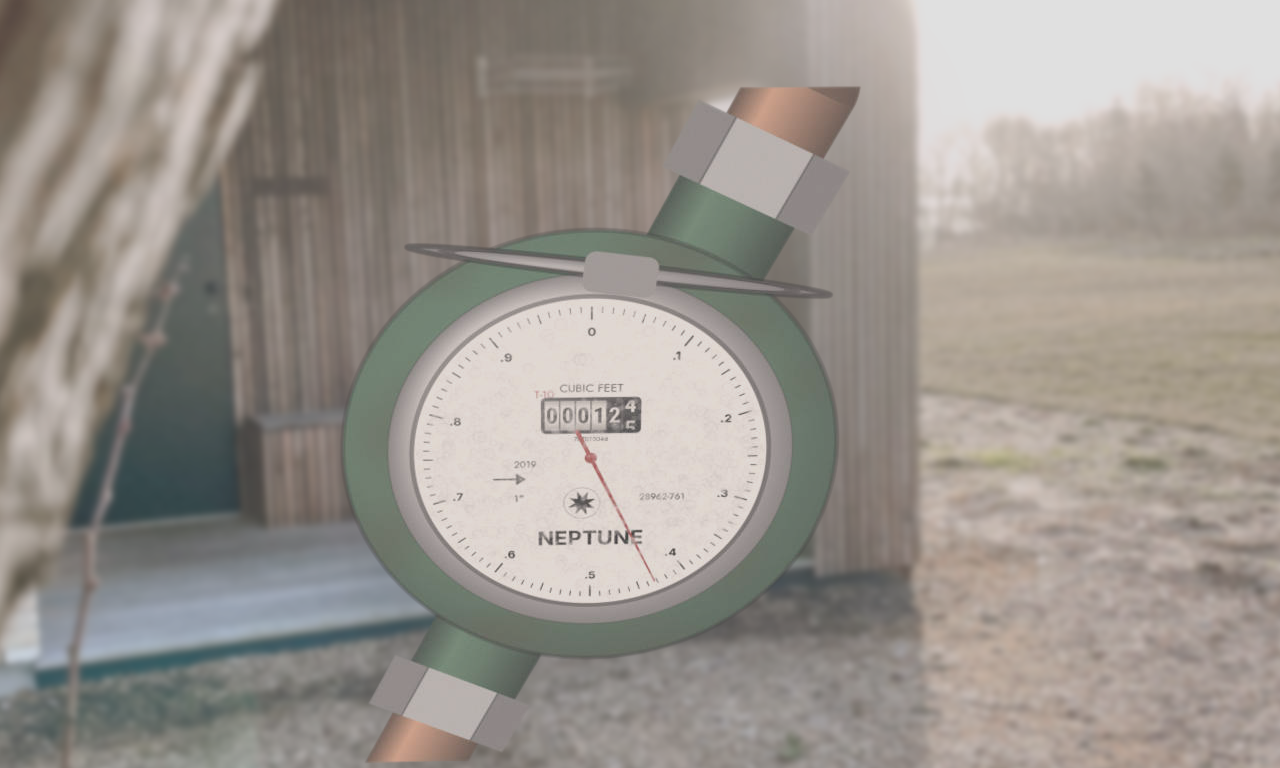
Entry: 124.43; ft³
